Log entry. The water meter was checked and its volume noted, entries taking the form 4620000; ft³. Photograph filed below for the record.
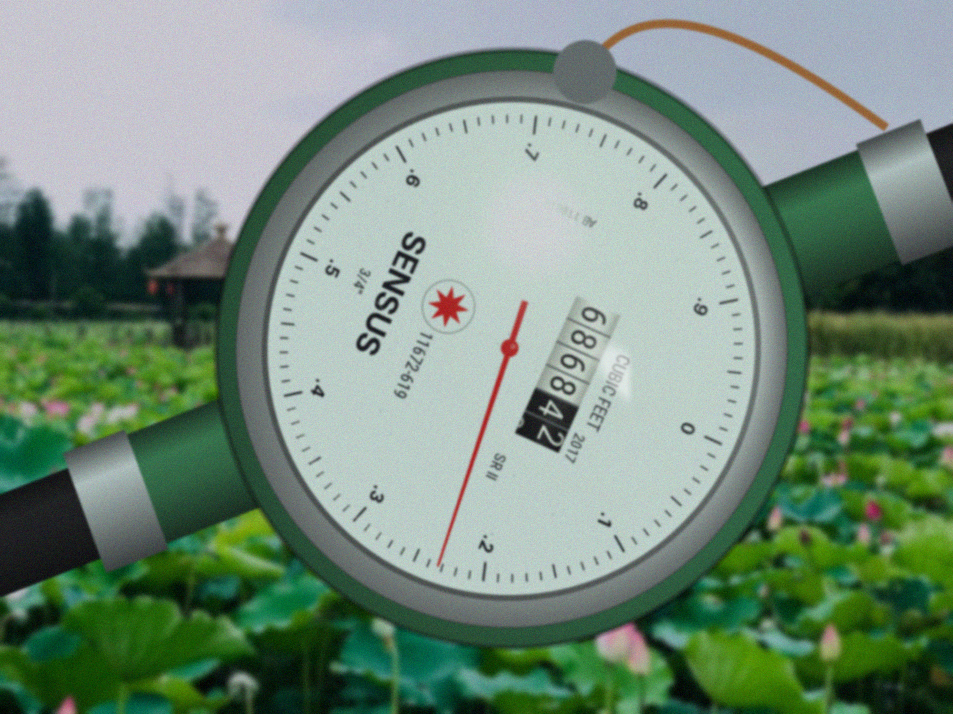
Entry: 686842.23; ft³
